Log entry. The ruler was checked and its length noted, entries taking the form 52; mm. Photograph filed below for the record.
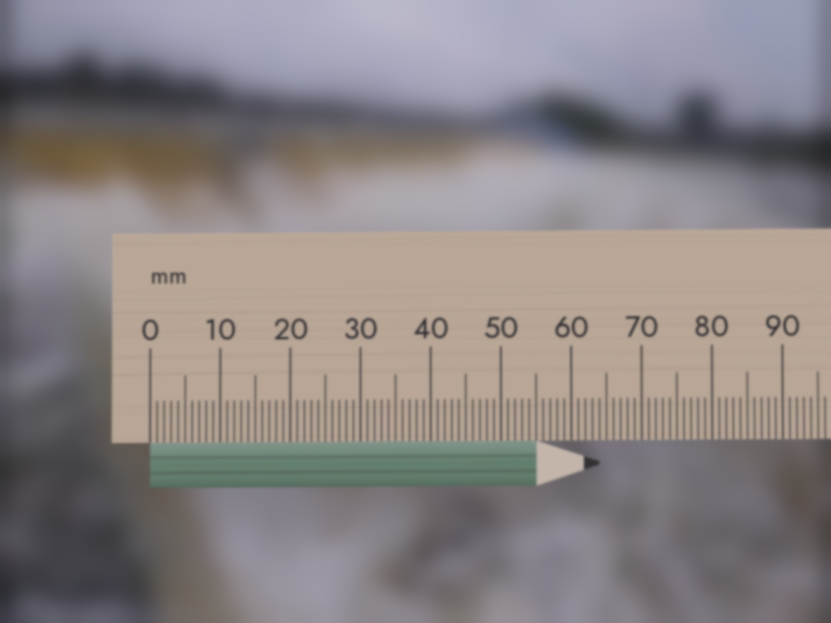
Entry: 64; mm
